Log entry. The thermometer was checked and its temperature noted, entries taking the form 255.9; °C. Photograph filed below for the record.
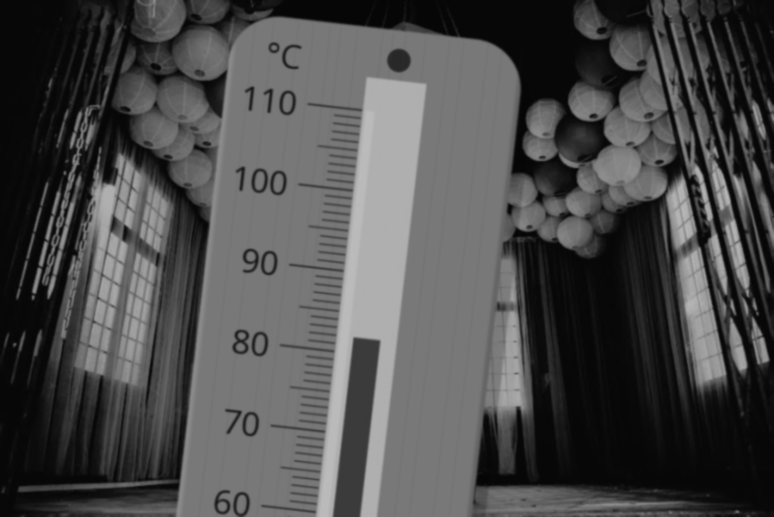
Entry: 82; °C
